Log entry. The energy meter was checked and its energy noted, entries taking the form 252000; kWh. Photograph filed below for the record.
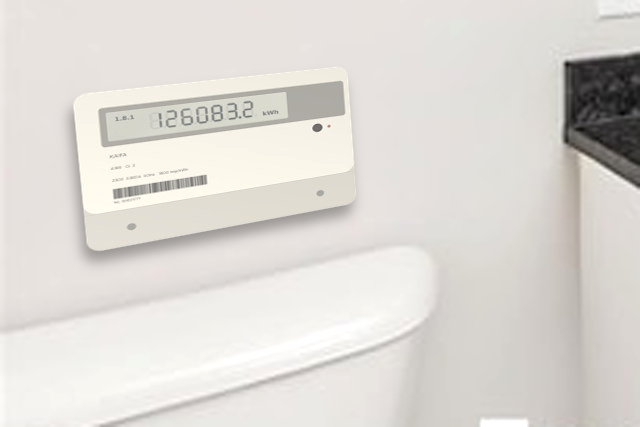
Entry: 126083.2; kWh
